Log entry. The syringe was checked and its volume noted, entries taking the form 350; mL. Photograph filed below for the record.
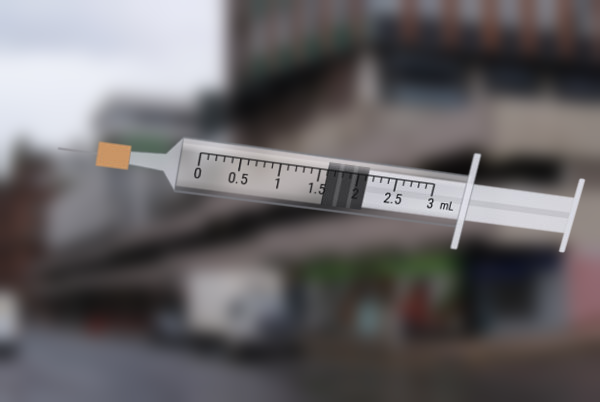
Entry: 1.6; mL
